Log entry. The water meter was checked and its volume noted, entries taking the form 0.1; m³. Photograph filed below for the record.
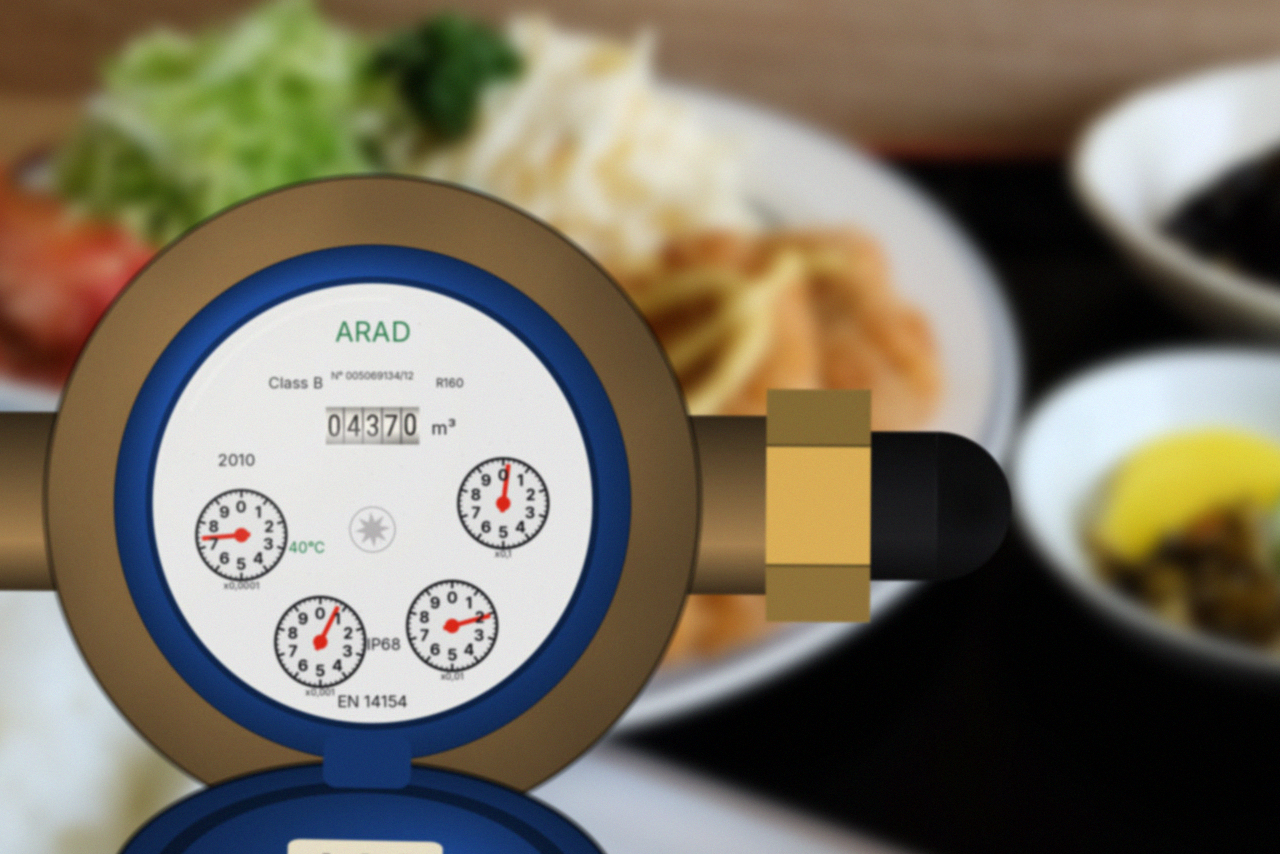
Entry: 4370.0207; m³
